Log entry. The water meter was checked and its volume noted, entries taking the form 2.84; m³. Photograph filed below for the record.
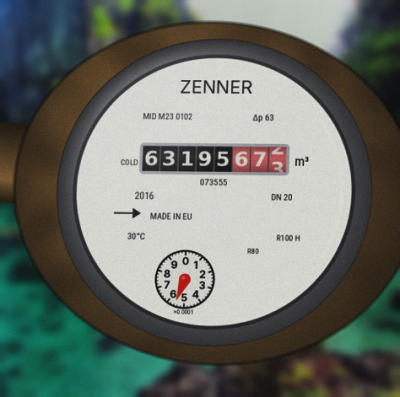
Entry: 63195.6725; m³
